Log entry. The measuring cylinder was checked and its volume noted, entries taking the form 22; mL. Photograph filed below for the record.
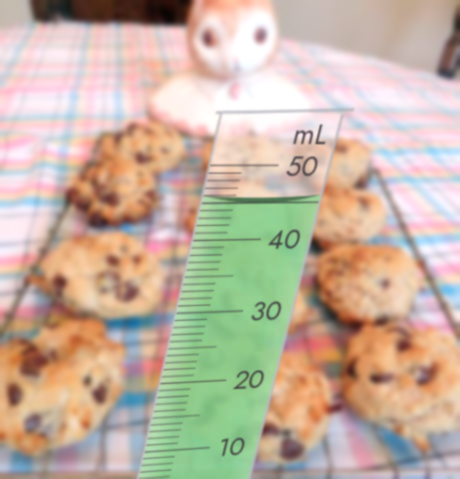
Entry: 45; mL
